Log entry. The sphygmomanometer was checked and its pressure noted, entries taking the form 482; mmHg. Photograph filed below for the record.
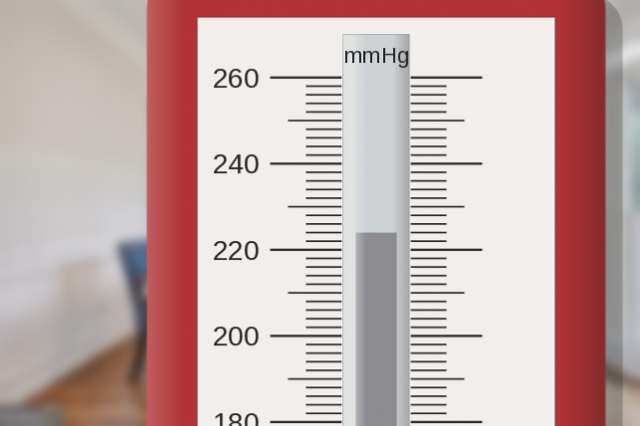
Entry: 224; mmHg
